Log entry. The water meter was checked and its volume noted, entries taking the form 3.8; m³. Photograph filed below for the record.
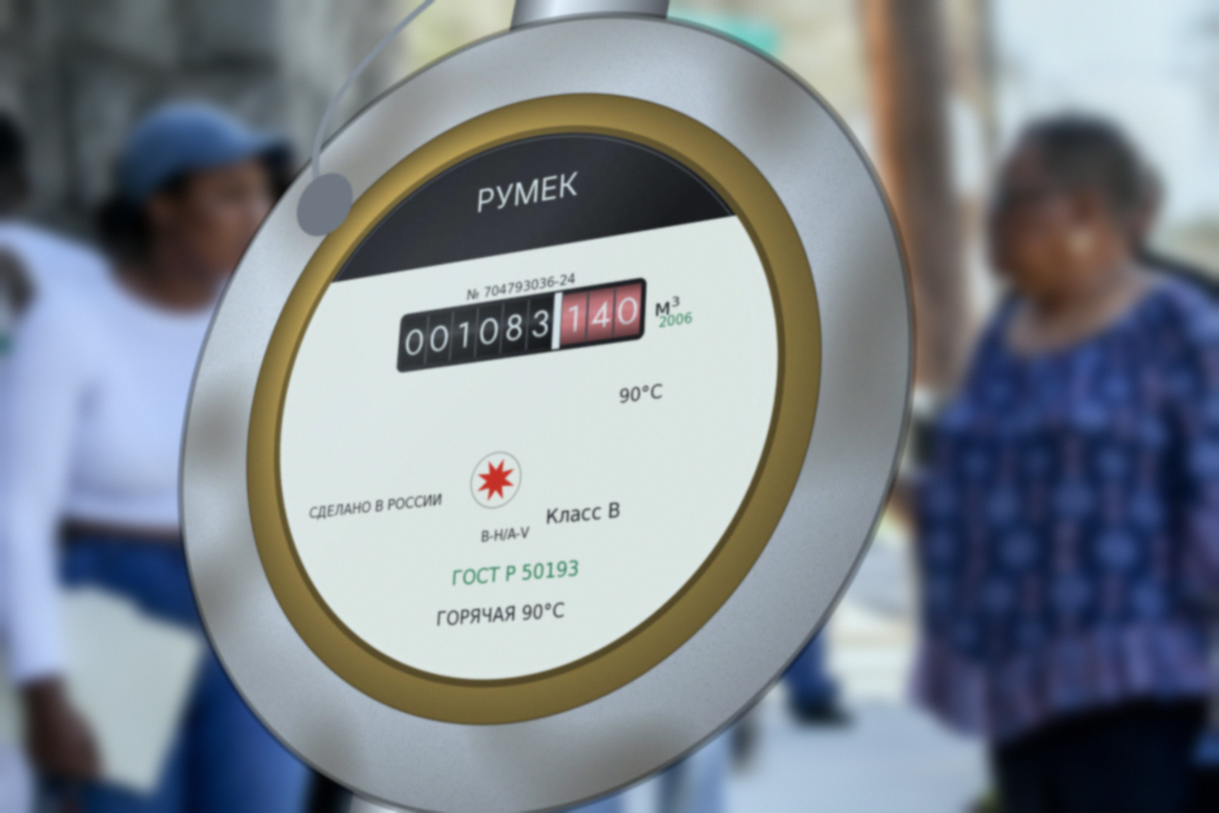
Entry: 1083.140; m³
